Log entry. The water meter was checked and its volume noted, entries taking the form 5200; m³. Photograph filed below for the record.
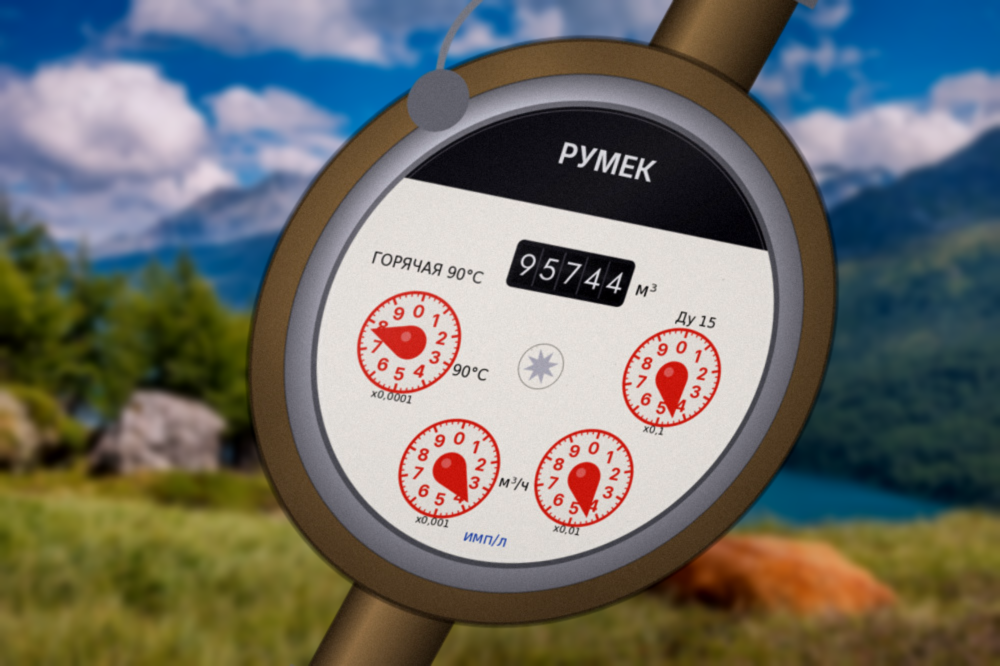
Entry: 95744.4437; m³
